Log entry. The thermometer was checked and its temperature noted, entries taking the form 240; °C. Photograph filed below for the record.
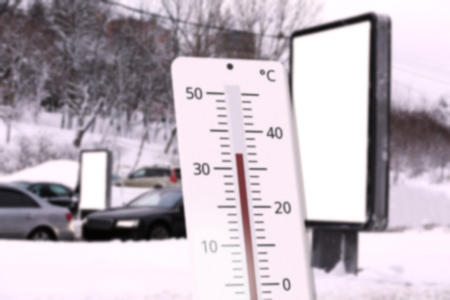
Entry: 34; °C
